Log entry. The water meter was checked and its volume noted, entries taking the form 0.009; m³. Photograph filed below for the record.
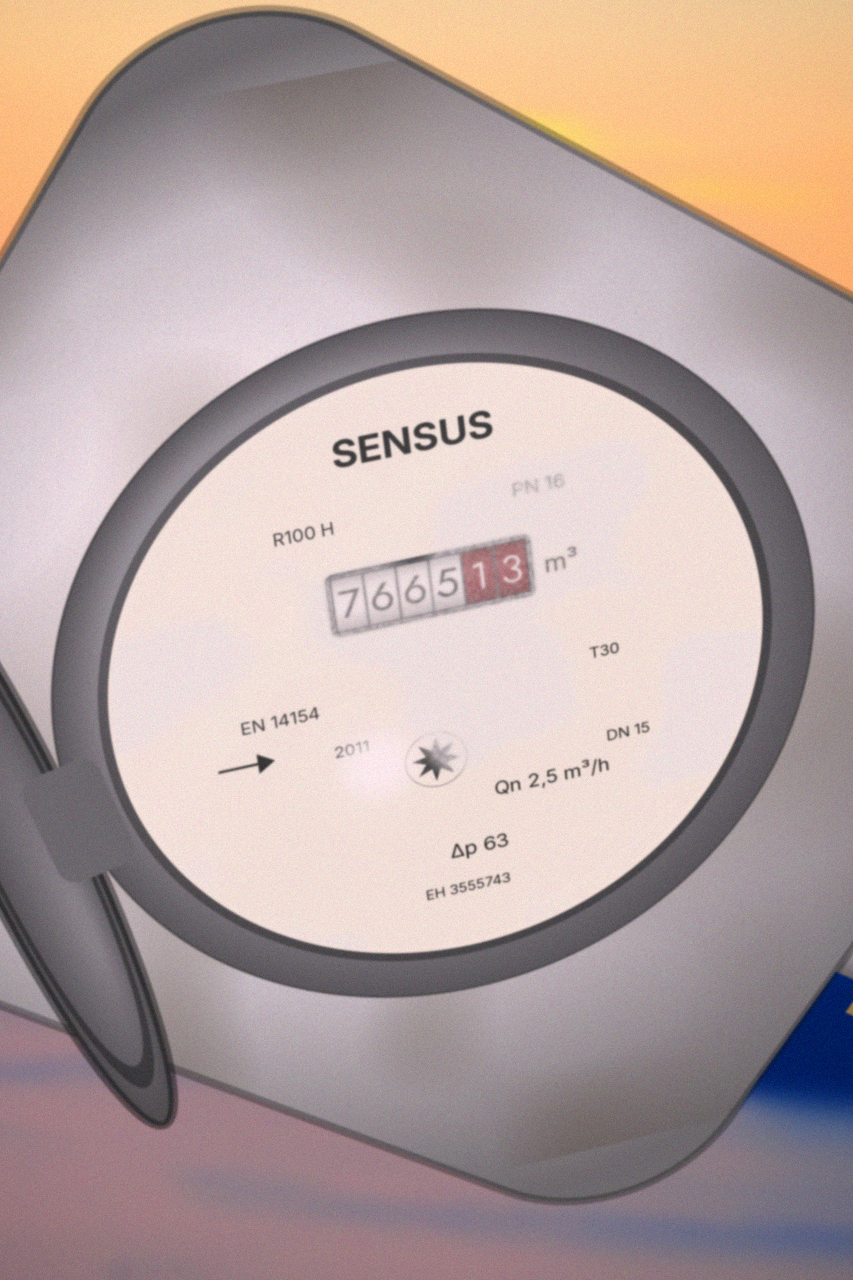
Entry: 7665.13; m³
